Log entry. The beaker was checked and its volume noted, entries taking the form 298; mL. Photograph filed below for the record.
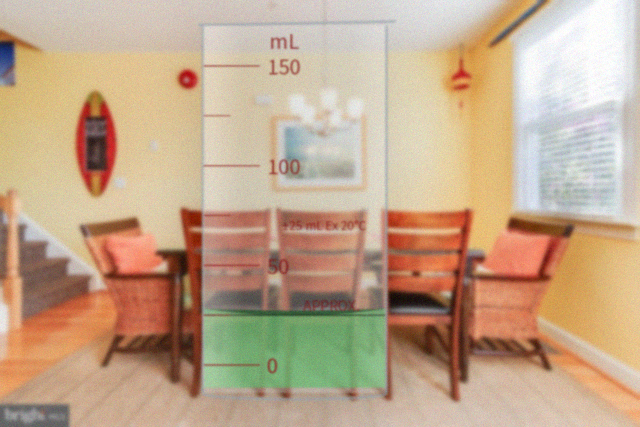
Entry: 25; mL
